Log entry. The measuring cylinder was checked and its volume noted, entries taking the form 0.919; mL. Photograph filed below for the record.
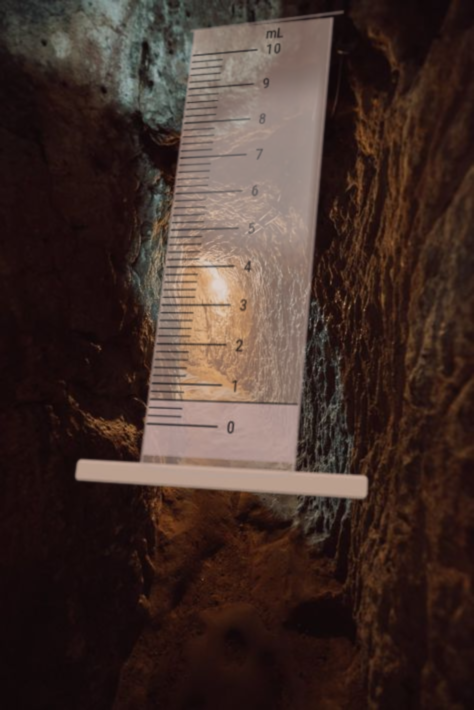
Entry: 0.6; mL
